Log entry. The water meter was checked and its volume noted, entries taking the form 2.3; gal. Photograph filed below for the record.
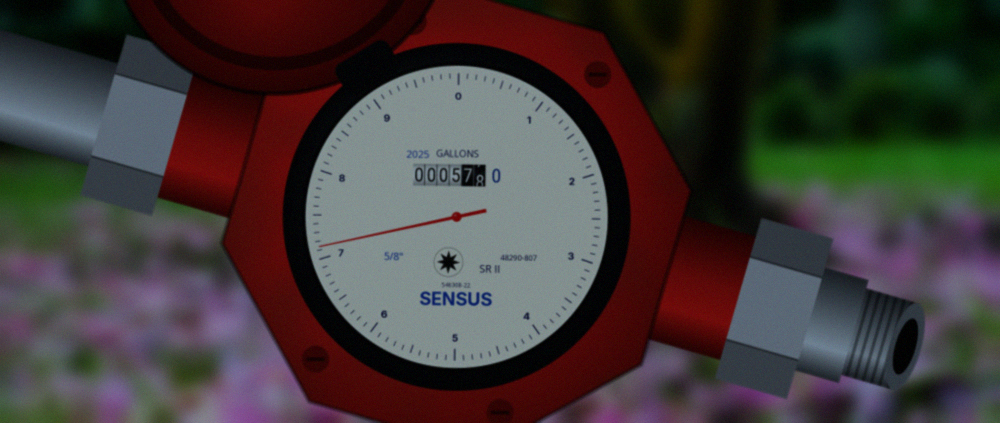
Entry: 5777.1; gal
